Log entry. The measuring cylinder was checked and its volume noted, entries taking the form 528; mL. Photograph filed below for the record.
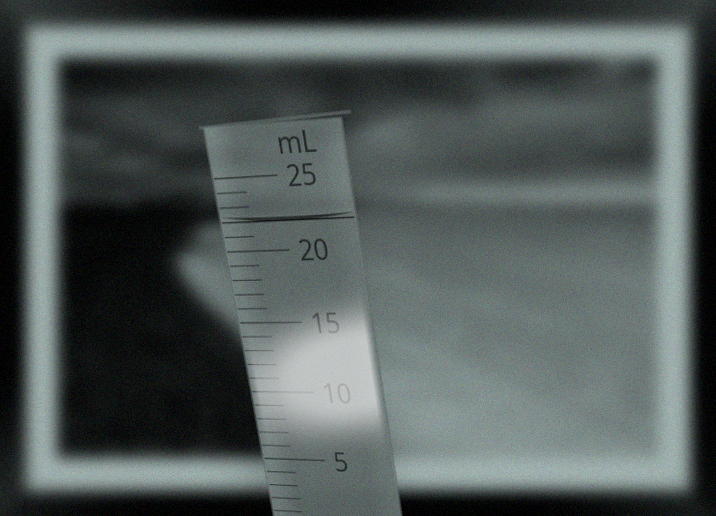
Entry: 22; mL
